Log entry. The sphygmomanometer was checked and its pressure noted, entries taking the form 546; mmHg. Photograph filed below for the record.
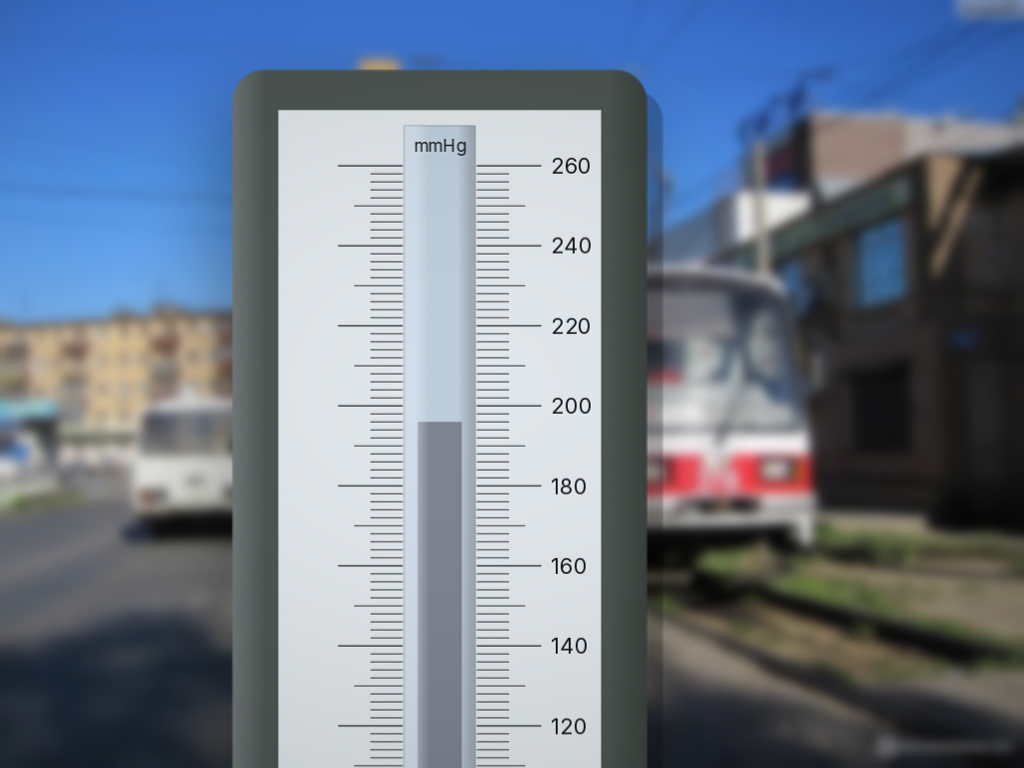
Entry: 196; mmHg
